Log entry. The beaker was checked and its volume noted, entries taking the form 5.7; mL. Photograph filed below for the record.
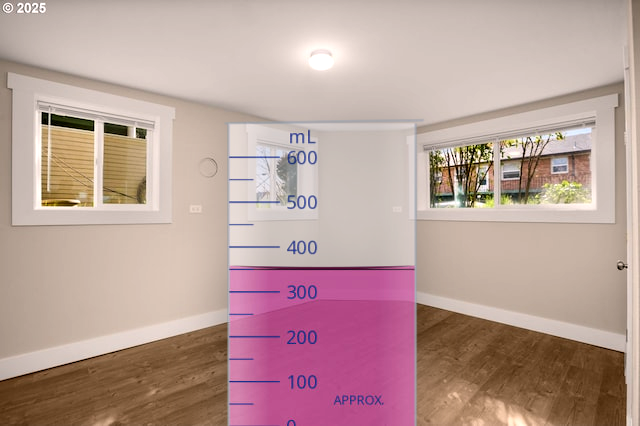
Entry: 350; mL
